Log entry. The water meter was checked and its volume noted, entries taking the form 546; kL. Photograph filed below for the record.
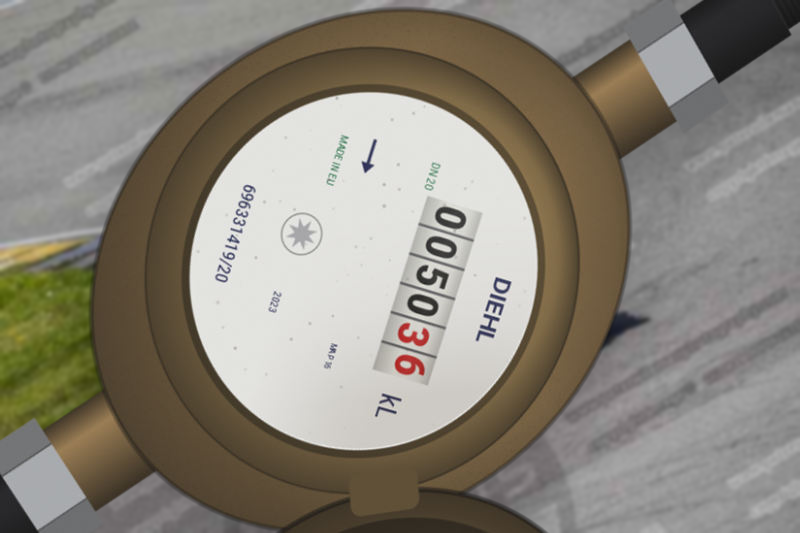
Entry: 50.36; kL
